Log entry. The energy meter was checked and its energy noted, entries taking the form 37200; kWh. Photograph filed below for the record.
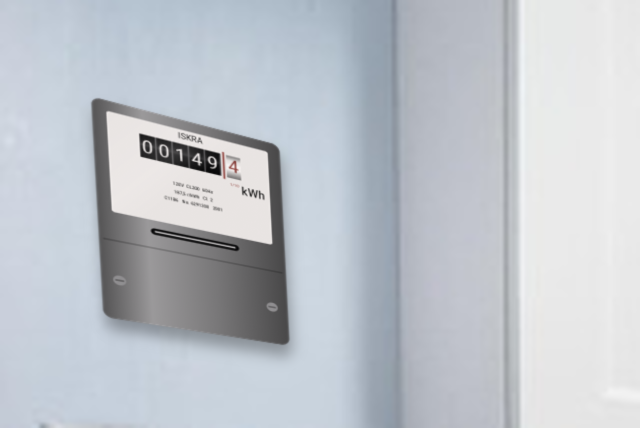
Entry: 149.4; kWh
